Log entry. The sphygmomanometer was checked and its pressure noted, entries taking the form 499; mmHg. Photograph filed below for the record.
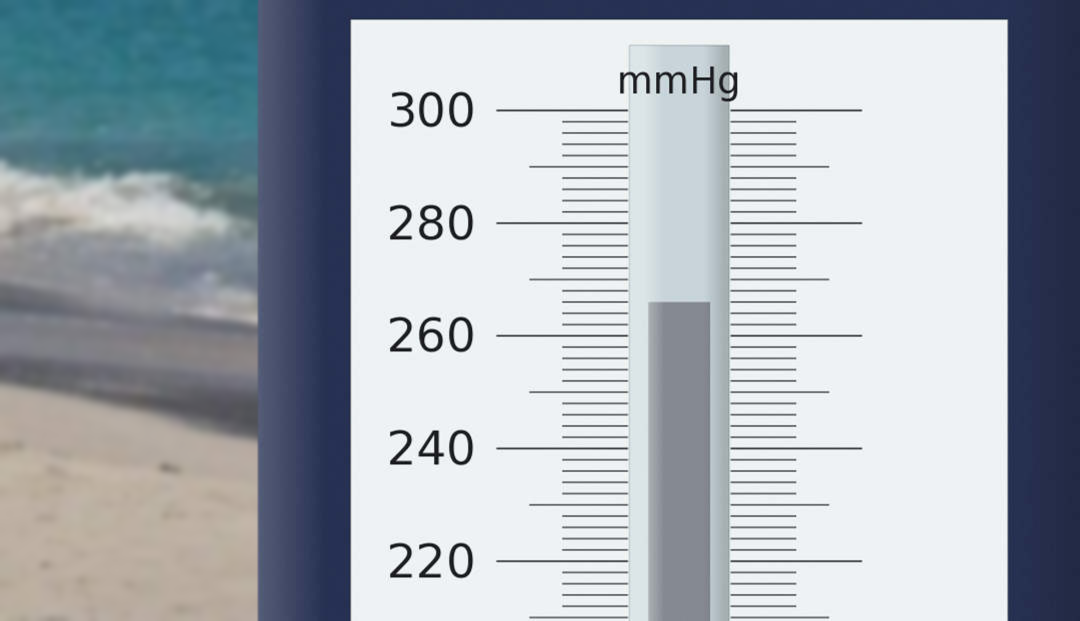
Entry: 266; mmHg
